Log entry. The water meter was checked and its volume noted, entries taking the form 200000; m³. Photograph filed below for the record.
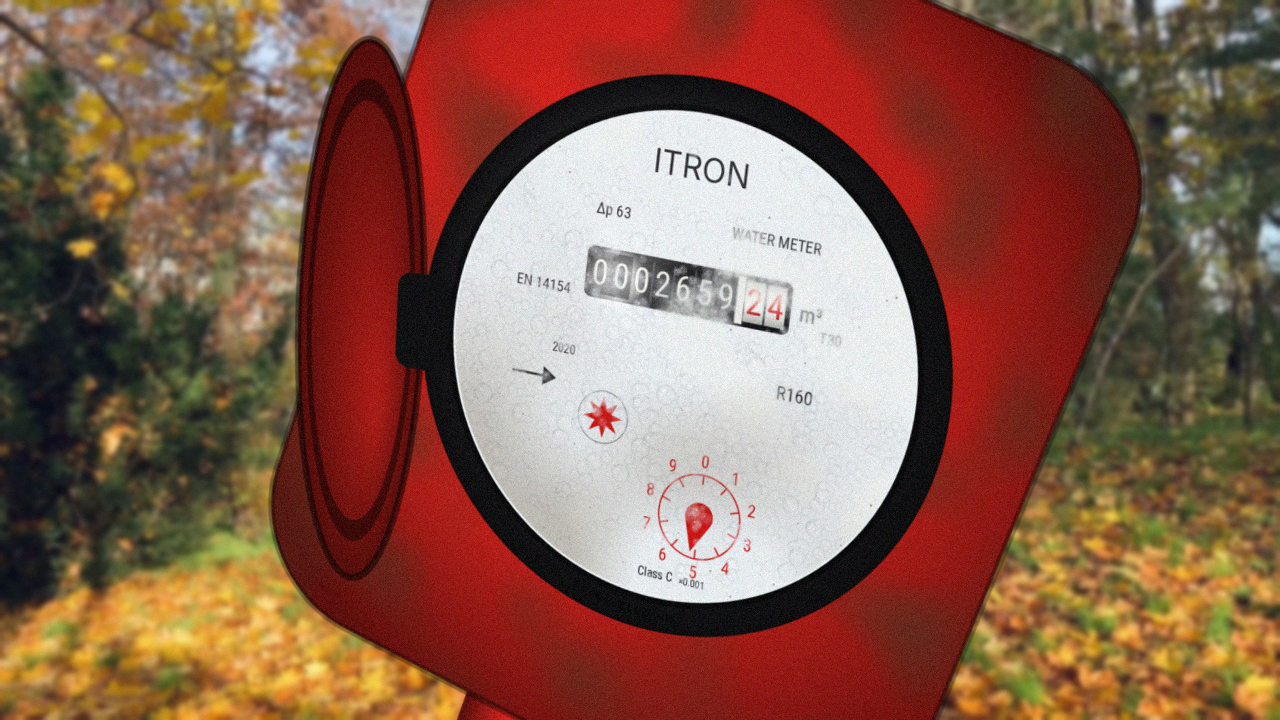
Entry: 2659.245; m³
